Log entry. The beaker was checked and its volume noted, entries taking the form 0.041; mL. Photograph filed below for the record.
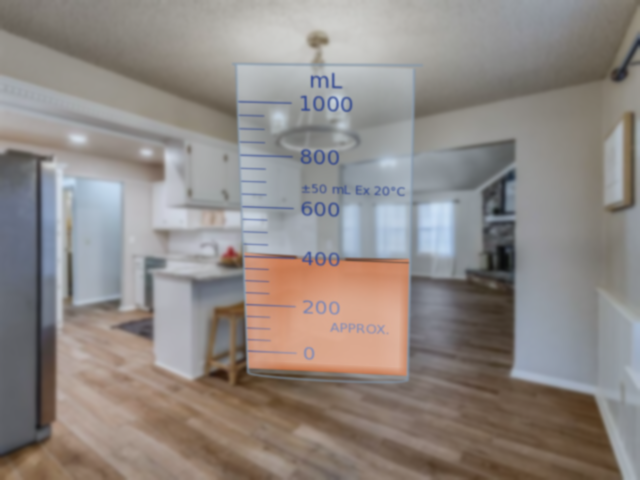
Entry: 400; mL
